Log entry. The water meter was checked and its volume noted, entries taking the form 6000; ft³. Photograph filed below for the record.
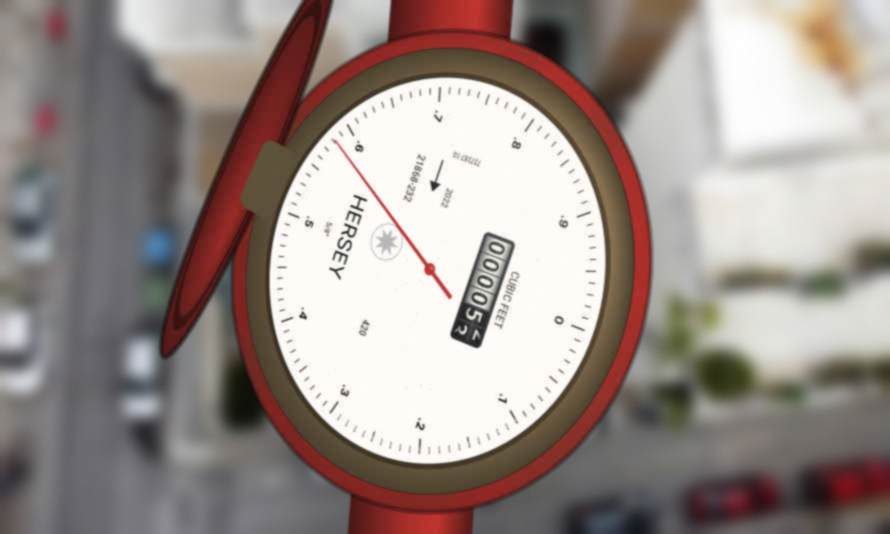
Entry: 52.58; ft³
